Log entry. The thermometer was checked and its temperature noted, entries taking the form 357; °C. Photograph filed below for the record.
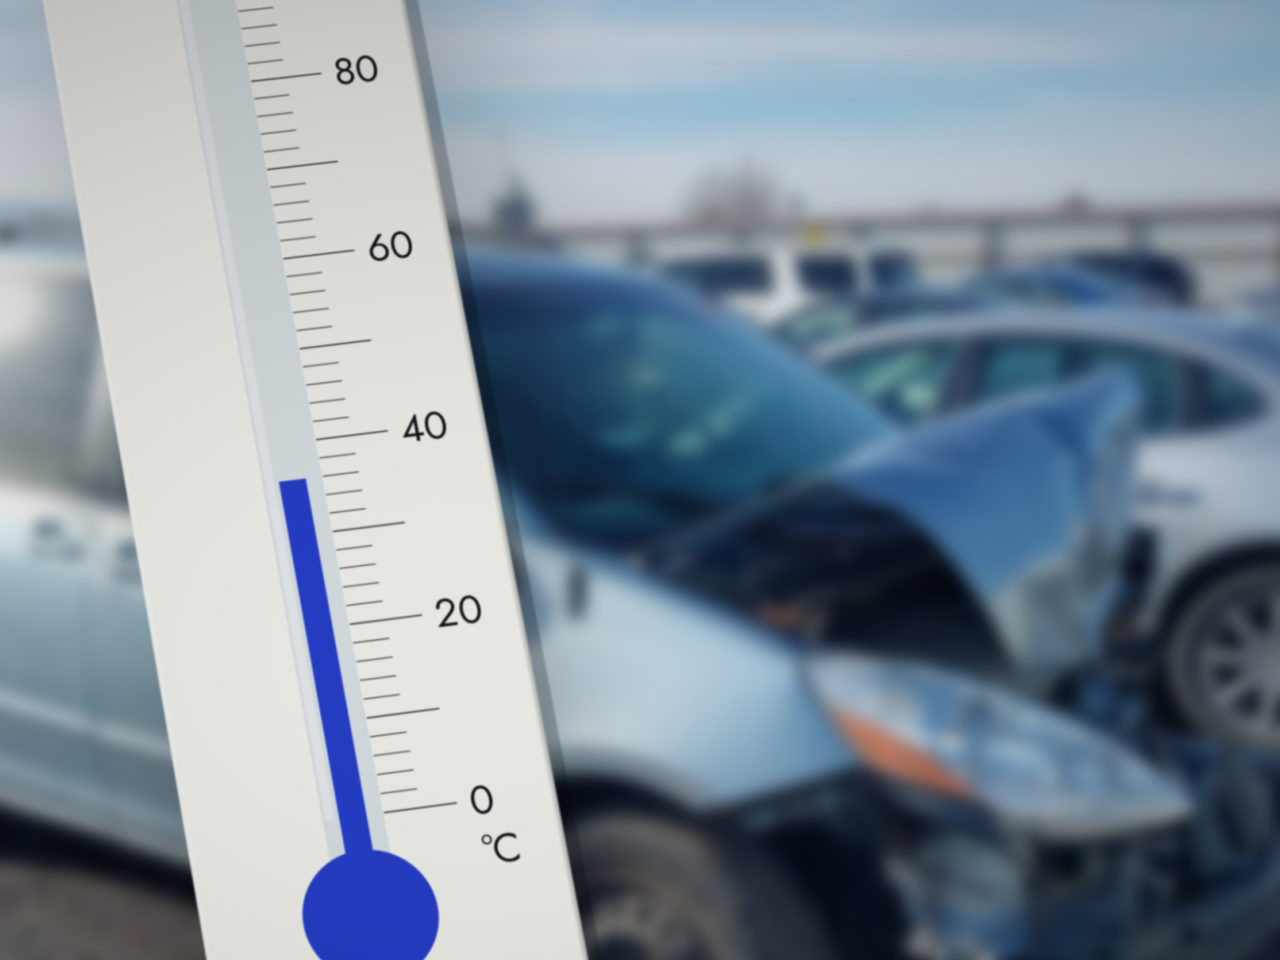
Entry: 36; °C
